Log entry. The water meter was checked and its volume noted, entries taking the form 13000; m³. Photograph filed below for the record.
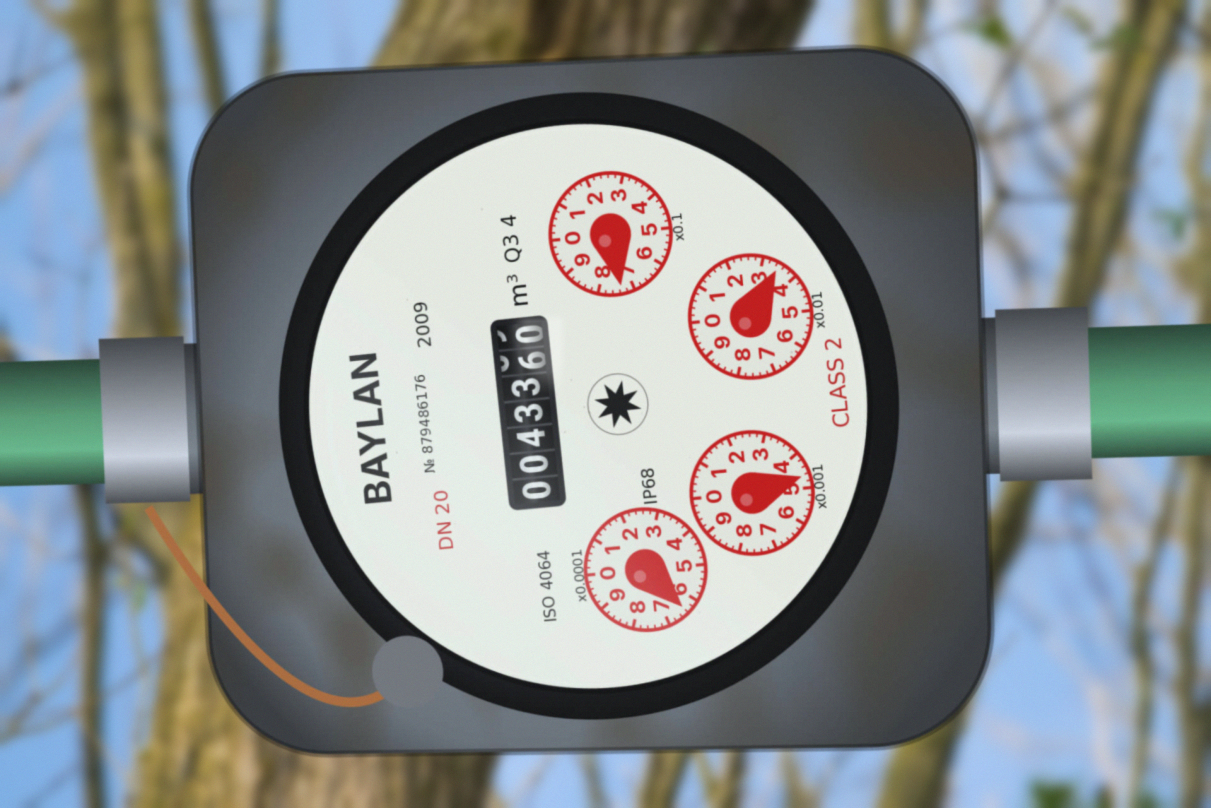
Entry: 43359.7346; m³
